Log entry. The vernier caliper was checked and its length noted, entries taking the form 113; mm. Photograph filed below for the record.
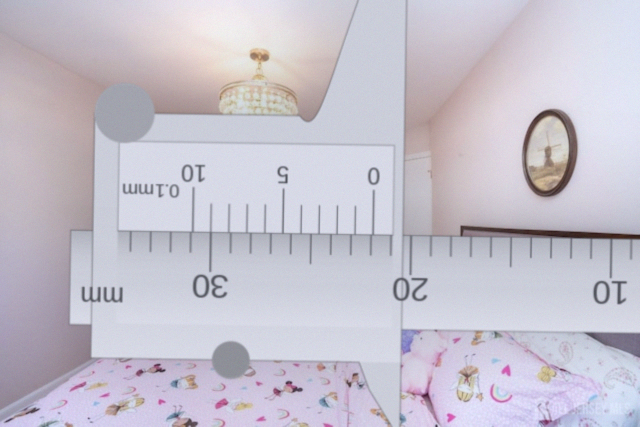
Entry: 21.9; mm
